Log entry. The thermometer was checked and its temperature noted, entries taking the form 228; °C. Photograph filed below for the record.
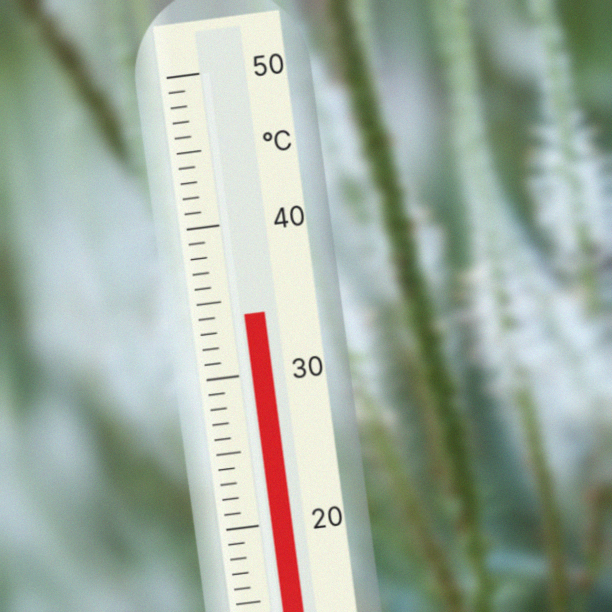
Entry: 34; °C
